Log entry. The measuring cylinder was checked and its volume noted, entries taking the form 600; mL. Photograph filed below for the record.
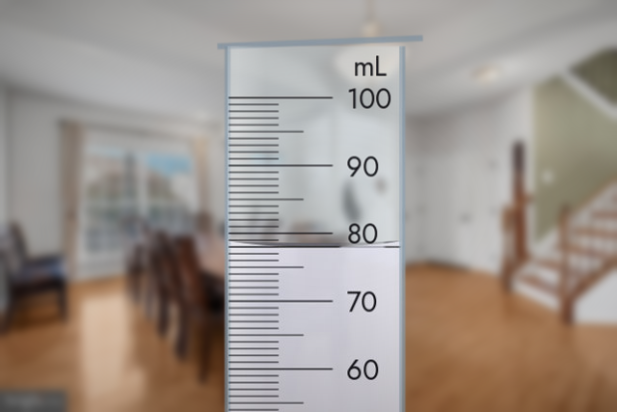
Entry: 78; mL
